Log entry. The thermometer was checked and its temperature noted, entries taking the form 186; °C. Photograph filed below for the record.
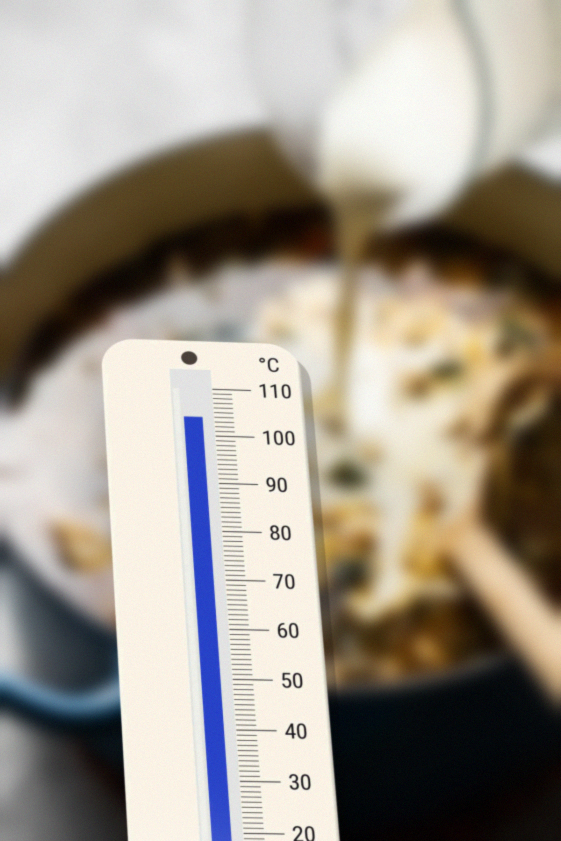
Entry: 104; °C
